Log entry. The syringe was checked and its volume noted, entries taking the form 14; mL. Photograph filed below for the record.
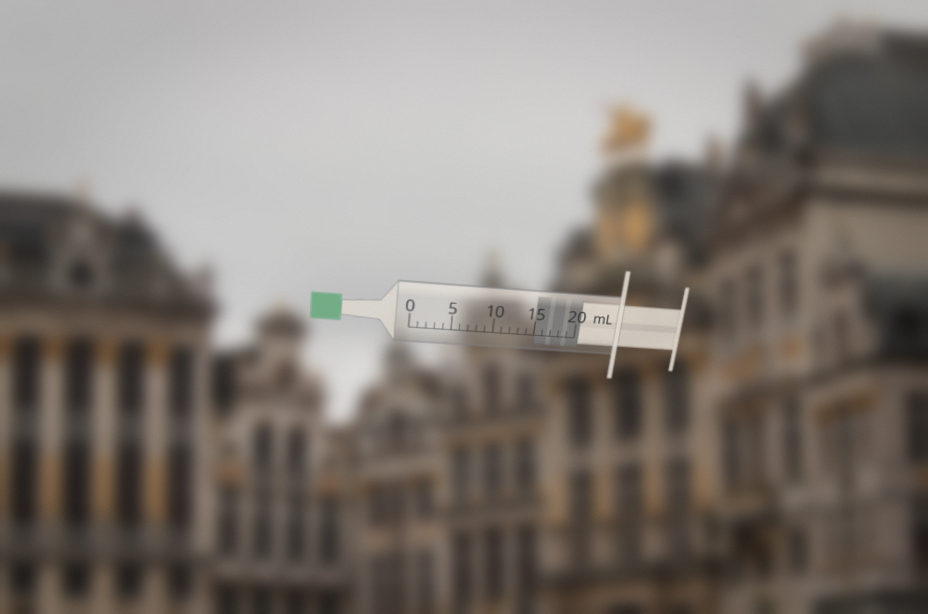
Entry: 15; mL
